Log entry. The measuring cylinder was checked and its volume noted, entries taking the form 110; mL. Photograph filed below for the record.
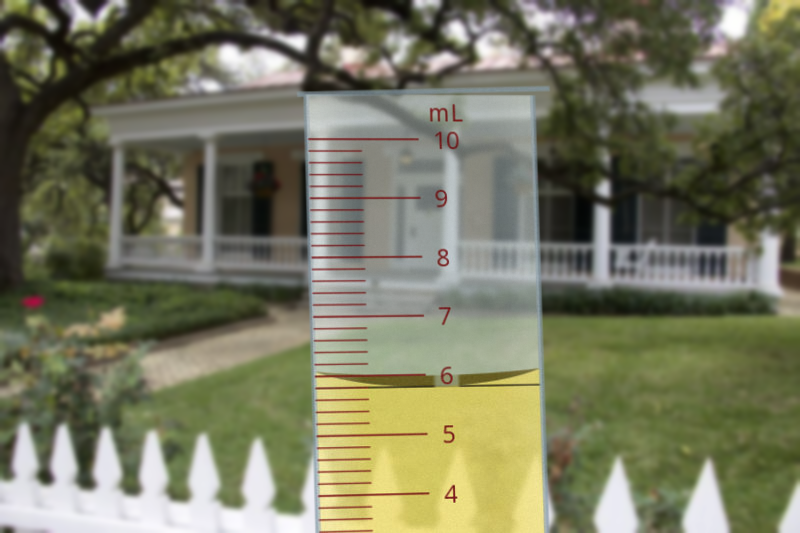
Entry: 5.8; mL
